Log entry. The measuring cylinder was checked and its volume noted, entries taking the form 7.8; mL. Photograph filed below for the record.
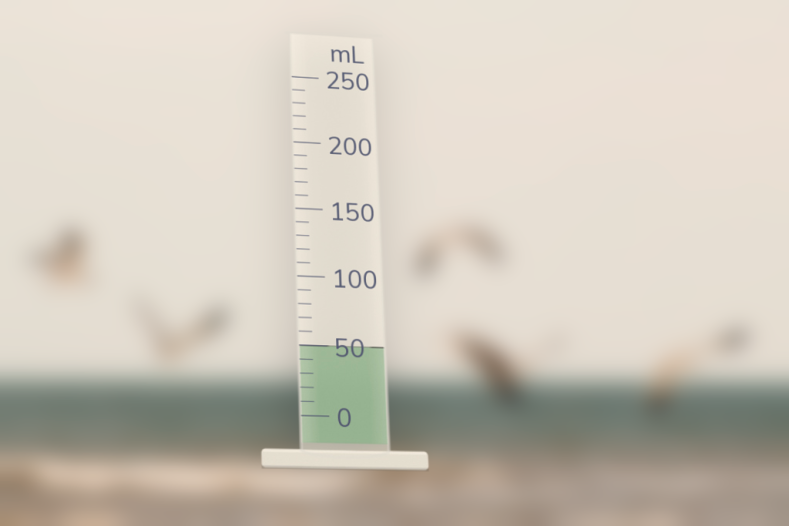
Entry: 50; mL
